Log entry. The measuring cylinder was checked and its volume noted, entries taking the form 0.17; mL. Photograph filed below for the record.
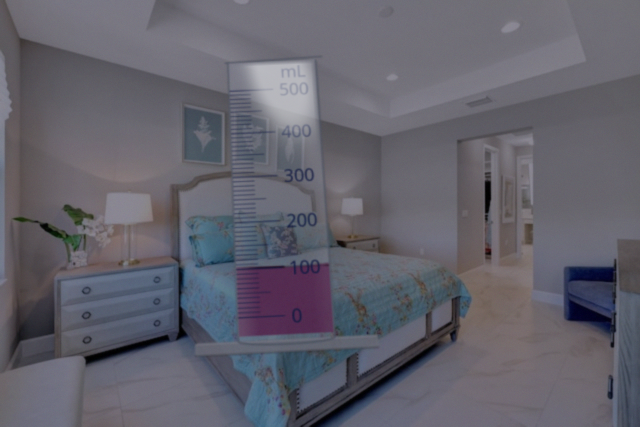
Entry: 100; mL
